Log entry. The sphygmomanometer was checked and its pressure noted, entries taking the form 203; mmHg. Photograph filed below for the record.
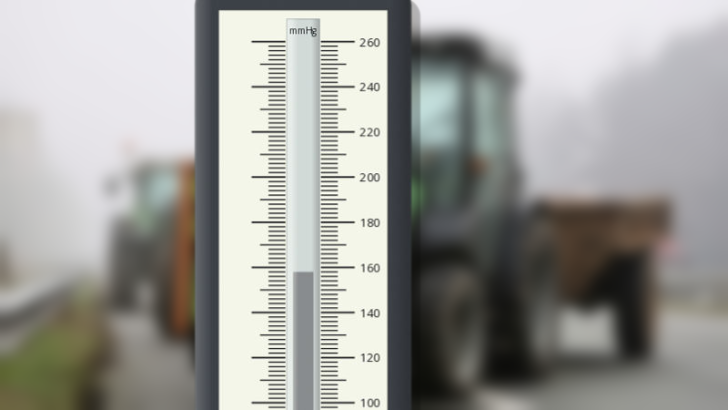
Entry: 158; mmHg
